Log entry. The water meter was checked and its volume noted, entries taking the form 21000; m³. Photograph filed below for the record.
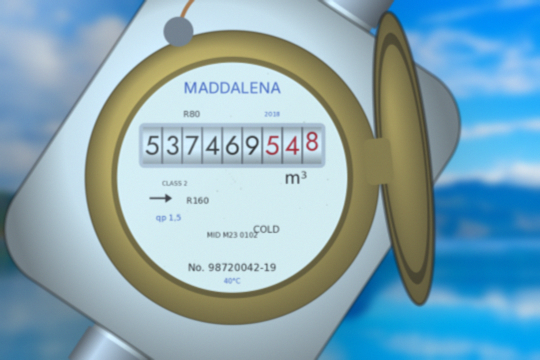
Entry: 537469.548; m³
